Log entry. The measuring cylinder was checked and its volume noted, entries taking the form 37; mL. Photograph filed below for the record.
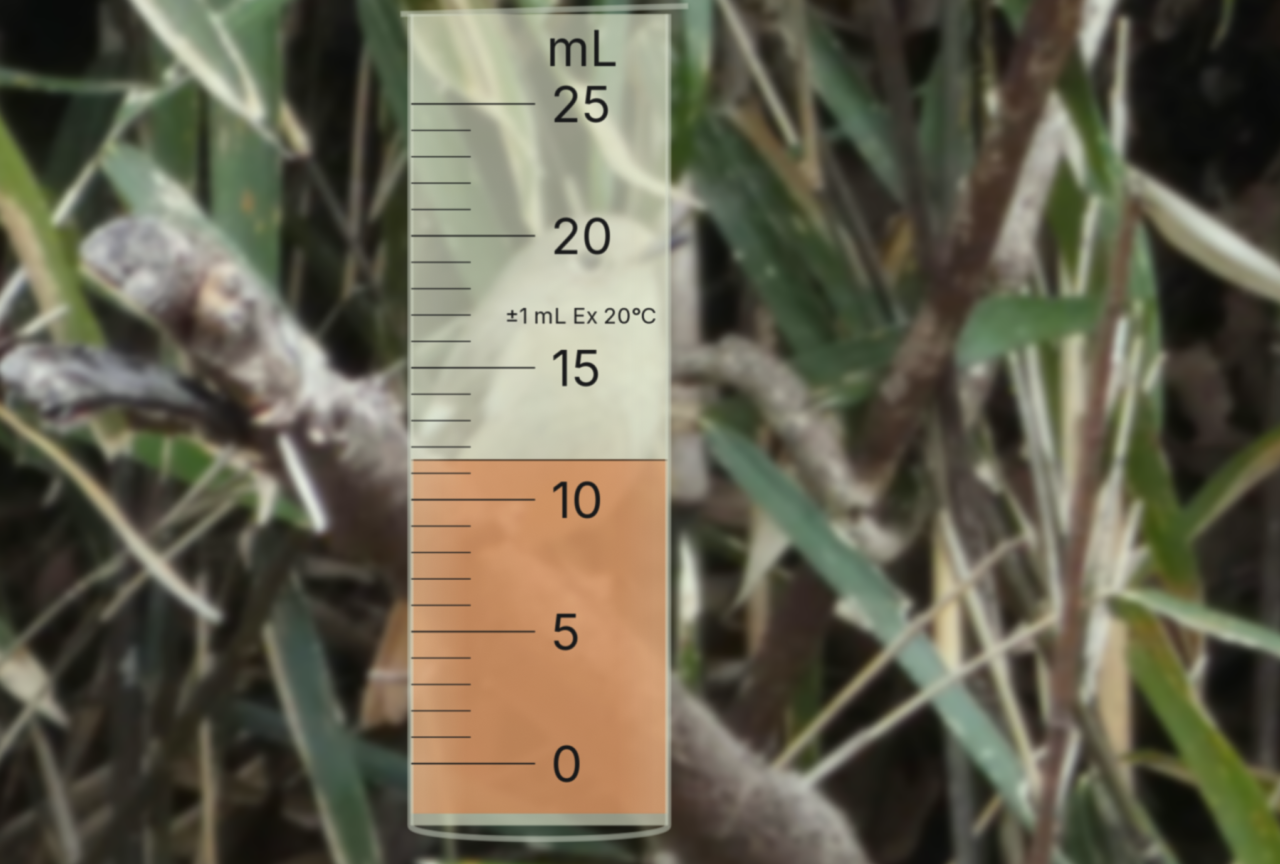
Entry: 11.5; mL
